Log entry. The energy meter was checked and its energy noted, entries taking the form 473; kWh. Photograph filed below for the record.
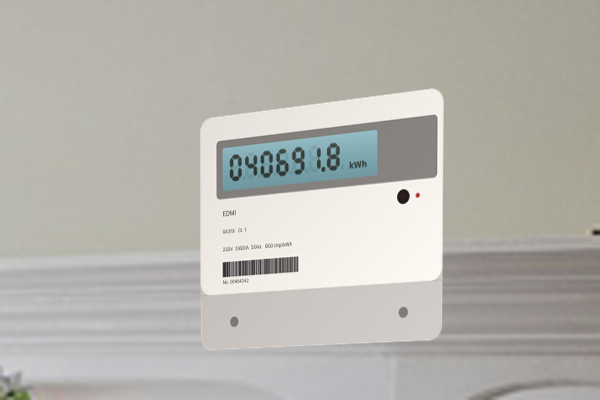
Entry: 40691.8; kWh
